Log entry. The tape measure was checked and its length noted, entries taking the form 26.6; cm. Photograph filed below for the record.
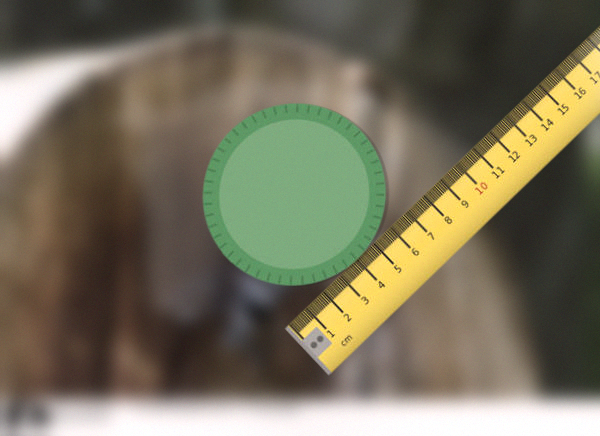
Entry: 8; cm
